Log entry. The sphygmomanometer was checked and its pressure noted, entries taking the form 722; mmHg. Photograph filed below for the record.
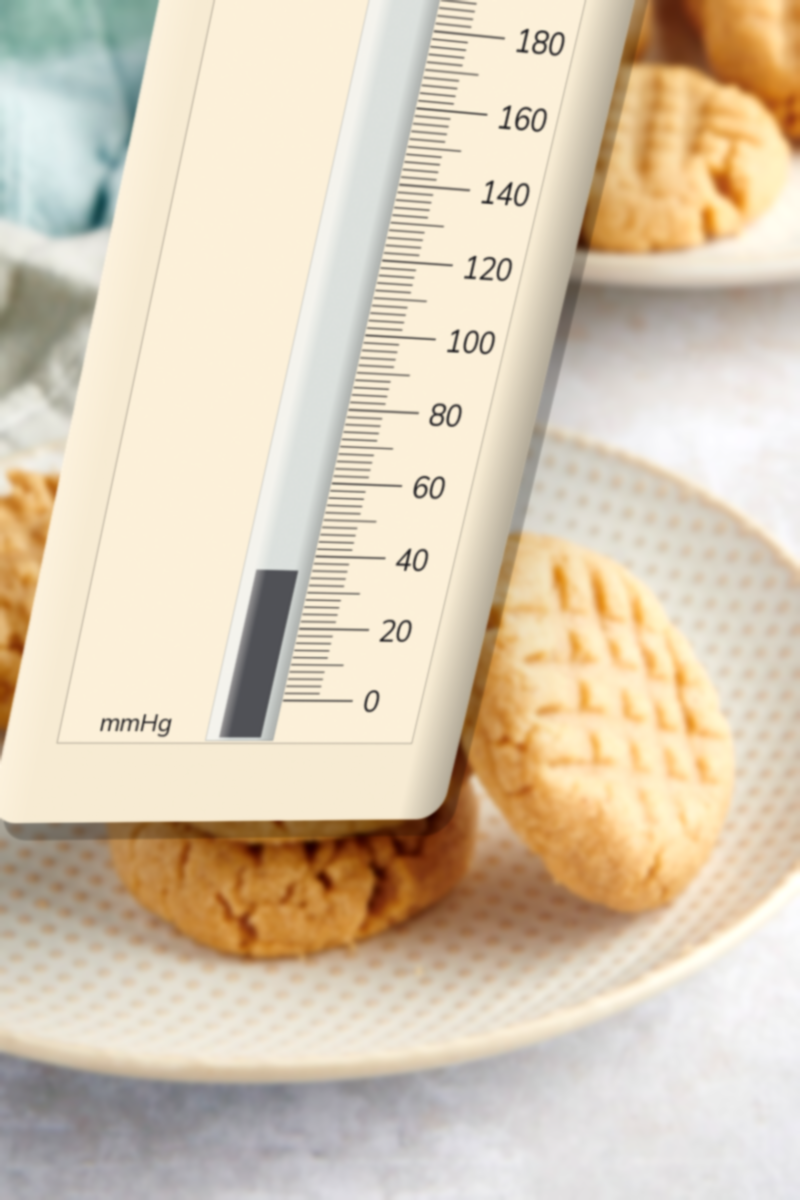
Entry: 36; mmHg
